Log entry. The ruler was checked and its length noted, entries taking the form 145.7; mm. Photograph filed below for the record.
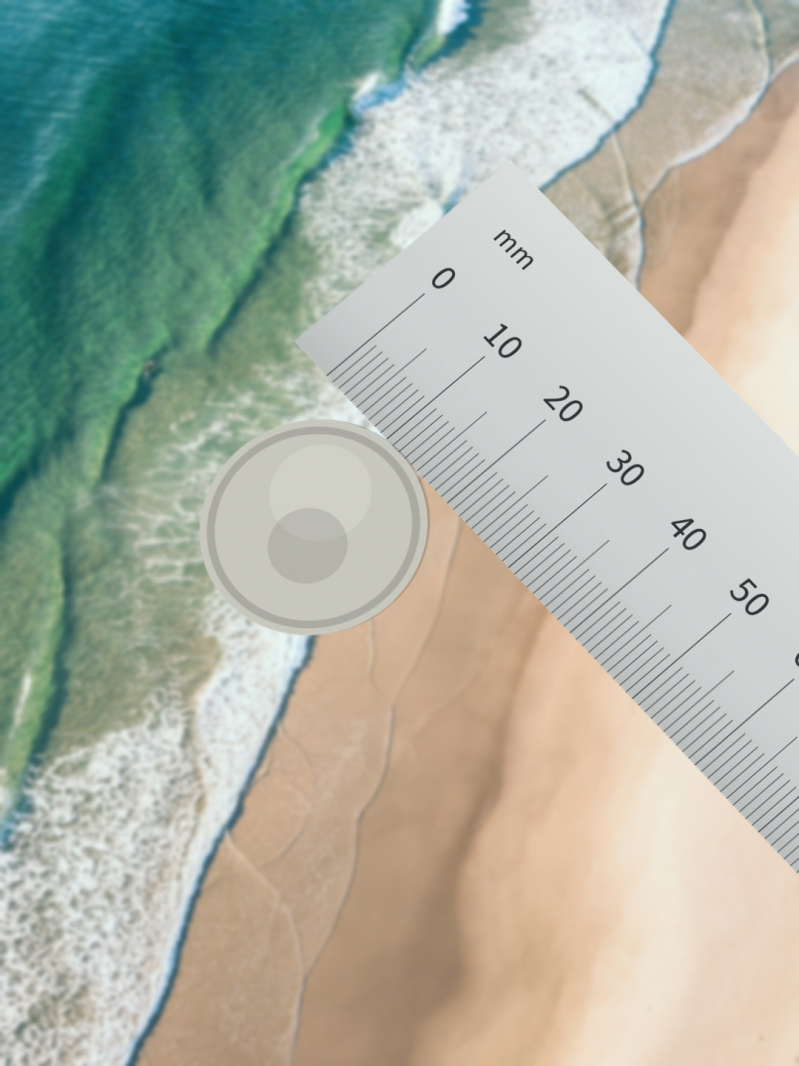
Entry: 24.5; mm
